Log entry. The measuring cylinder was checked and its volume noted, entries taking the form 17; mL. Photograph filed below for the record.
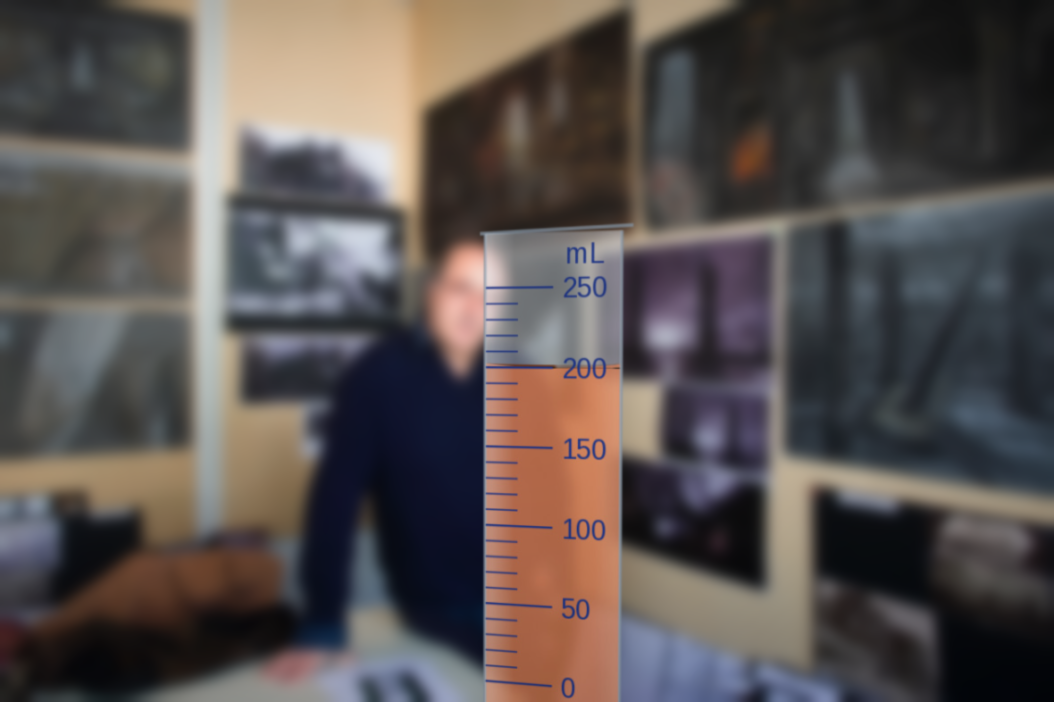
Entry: 200; mL
